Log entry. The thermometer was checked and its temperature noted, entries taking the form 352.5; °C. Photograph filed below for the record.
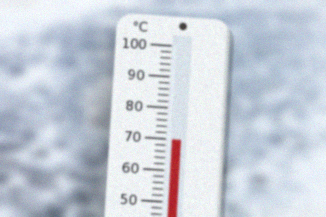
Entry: 70; °C
